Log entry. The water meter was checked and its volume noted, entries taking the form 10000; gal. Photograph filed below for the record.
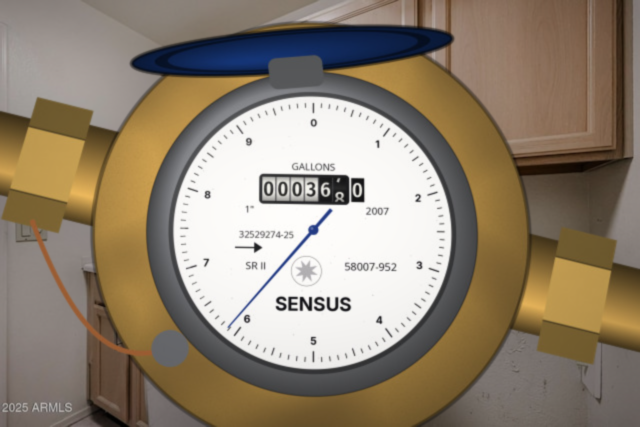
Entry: 3676.1; gal
